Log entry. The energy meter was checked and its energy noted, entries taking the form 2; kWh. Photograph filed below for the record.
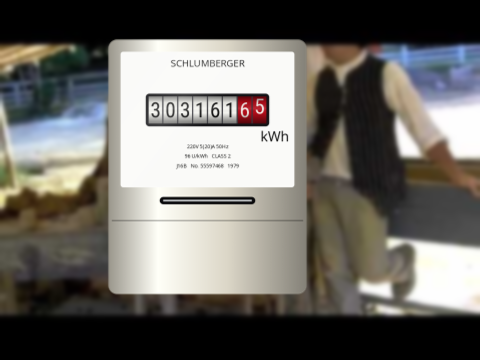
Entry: 303161.65; kWh
